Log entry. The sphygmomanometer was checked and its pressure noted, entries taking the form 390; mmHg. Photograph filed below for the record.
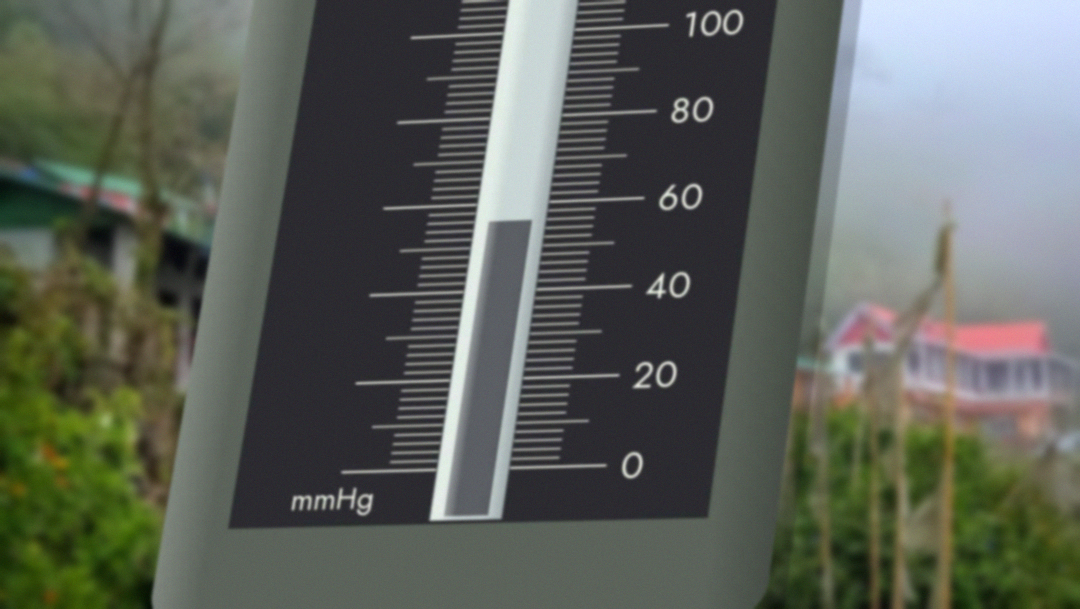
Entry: 56; mmHg
